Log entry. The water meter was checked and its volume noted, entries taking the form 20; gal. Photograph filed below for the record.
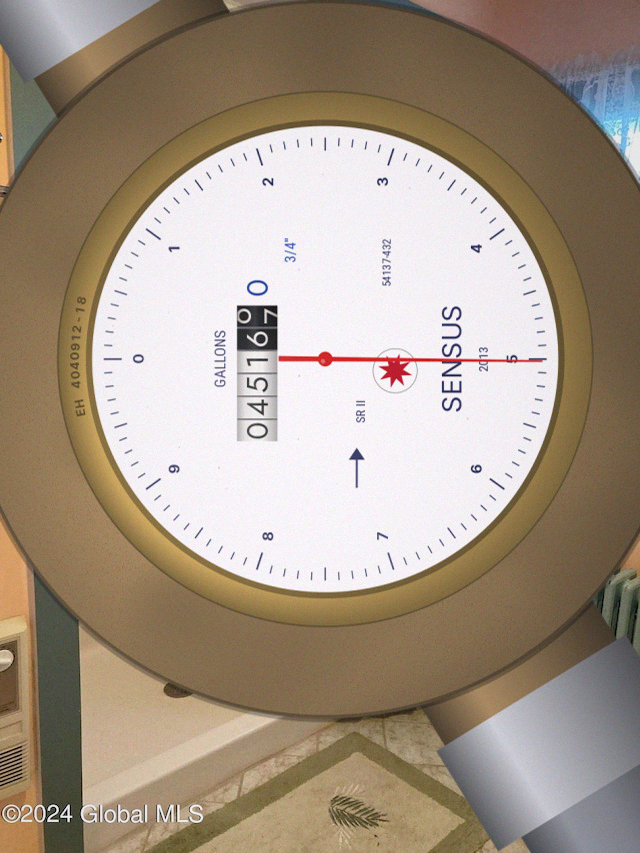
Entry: 451665.0; gal
